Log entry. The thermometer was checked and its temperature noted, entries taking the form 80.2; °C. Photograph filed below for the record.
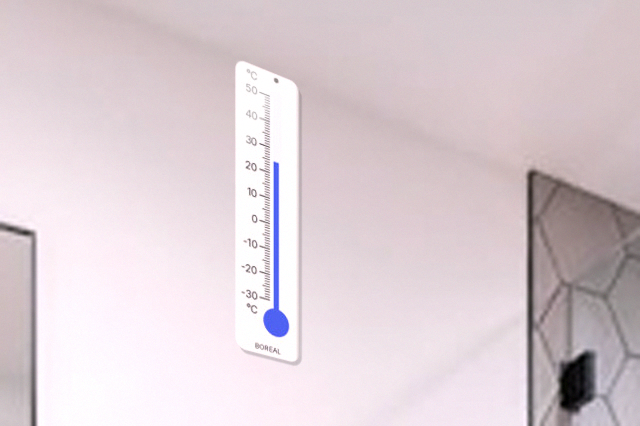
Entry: 25; °C
